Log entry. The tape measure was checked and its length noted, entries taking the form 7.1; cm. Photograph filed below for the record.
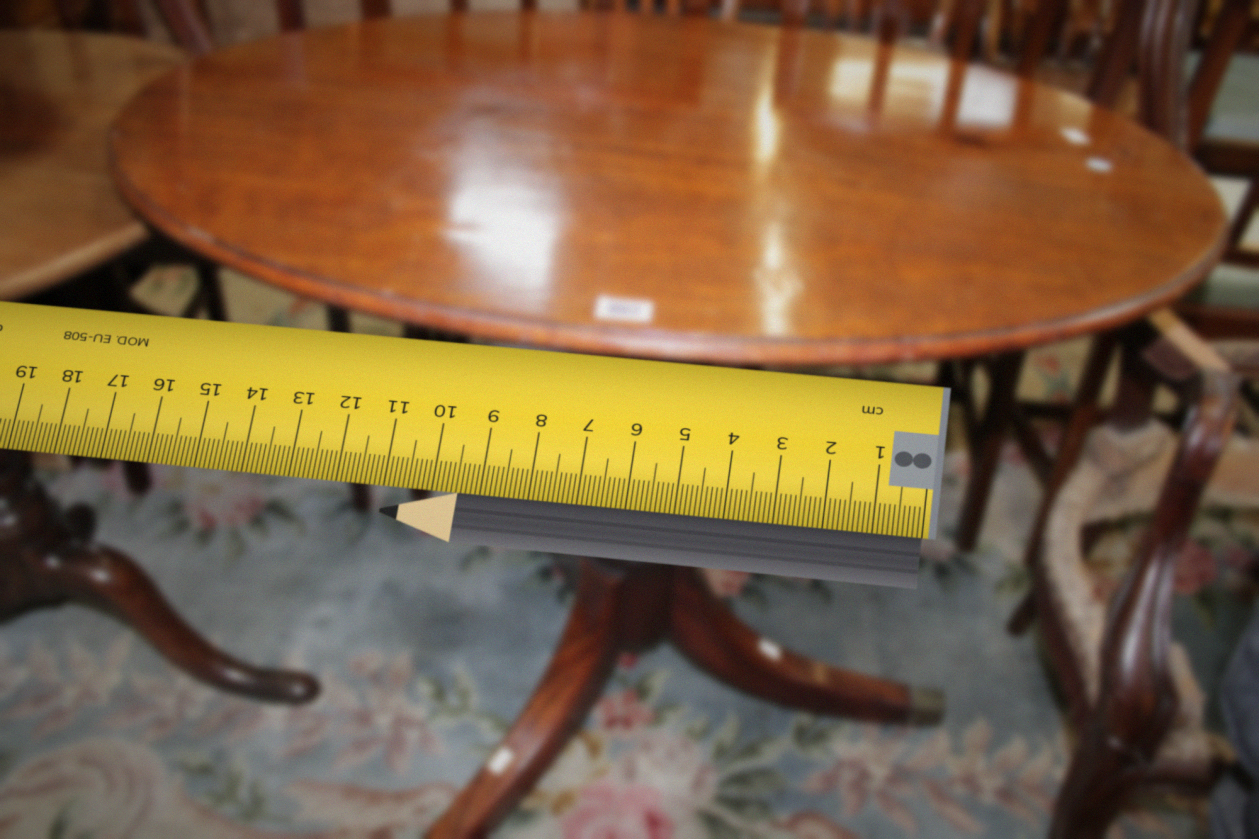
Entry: 11; cm
